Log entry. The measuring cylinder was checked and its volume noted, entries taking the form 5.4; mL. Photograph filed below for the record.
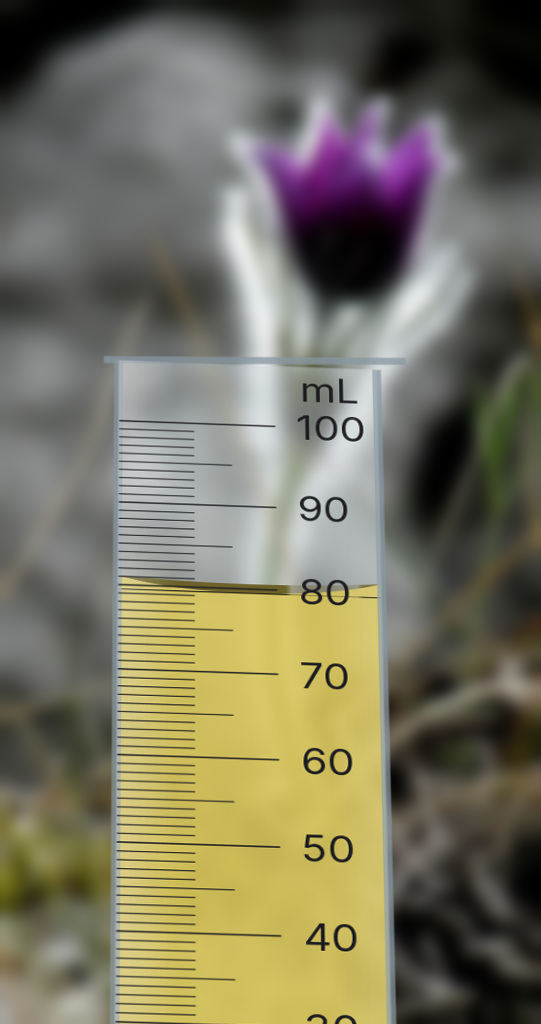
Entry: 79.5; mL
